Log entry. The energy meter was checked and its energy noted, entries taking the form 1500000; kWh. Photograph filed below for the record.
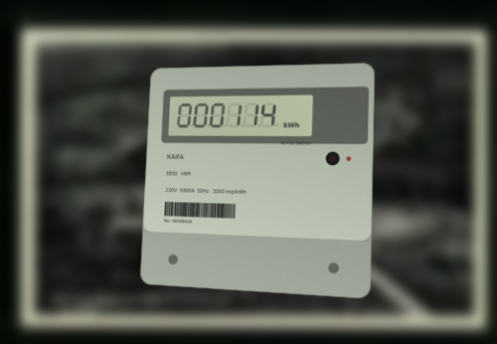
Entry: 114; kWh
